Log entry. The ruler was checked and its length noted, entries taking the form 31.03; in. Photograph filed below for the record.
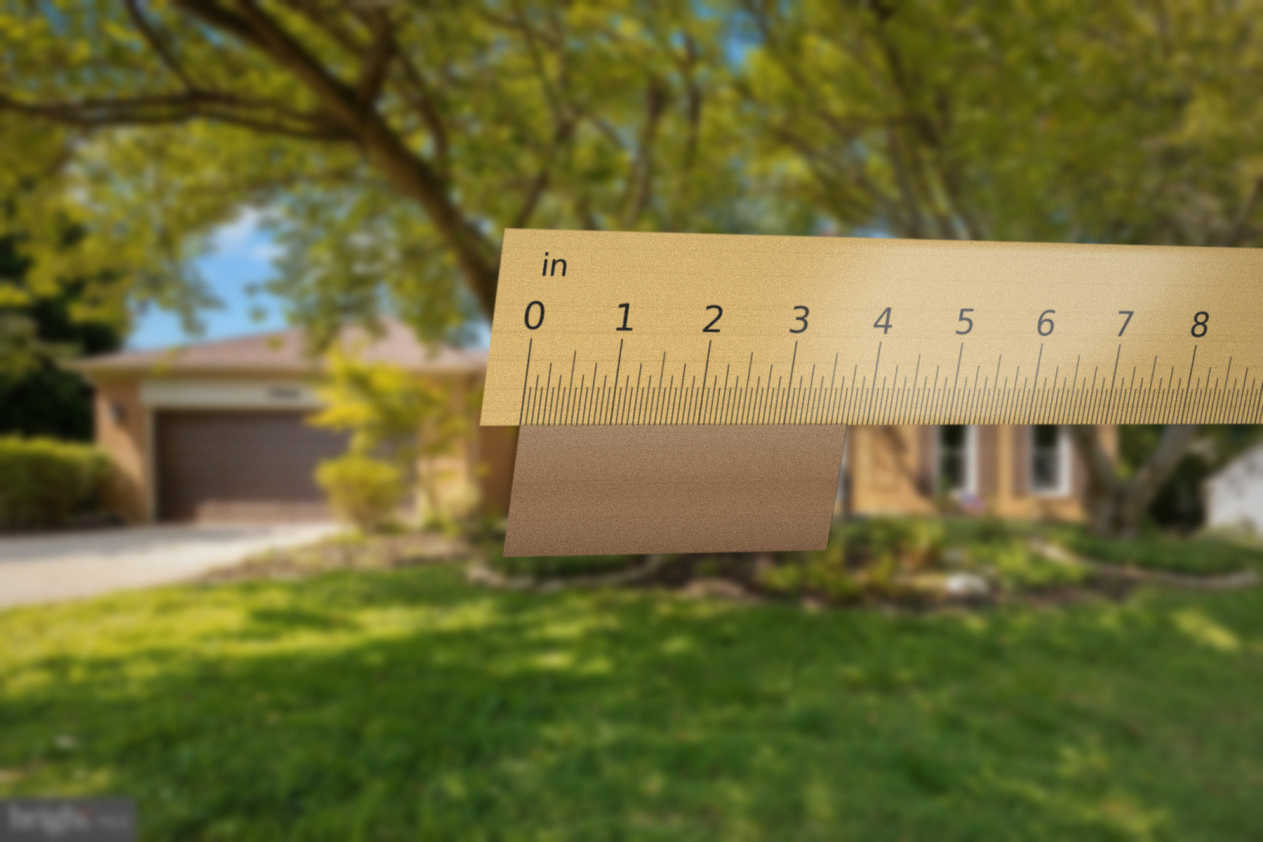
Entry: 3.75; in
